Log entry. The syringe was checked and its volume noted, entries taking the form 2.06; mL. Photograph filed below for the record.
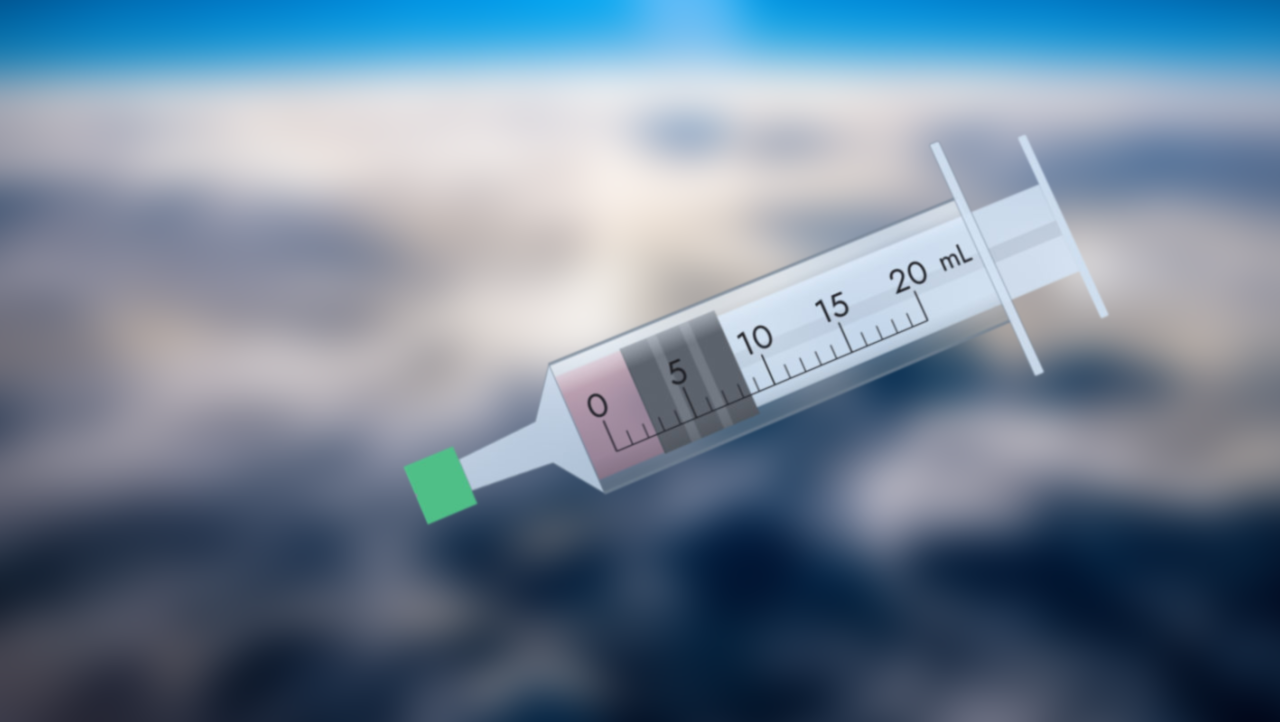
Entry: 2.5; mL
